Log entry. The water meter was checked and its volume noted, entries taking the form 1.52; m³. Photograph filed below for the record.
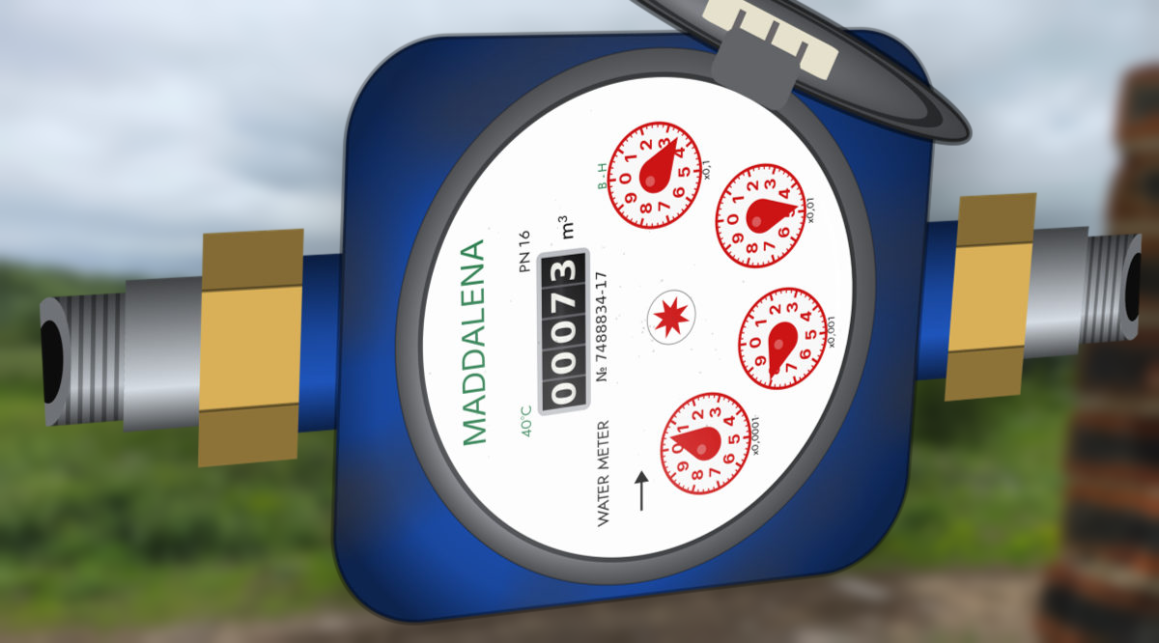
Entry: 73.3480; m³
